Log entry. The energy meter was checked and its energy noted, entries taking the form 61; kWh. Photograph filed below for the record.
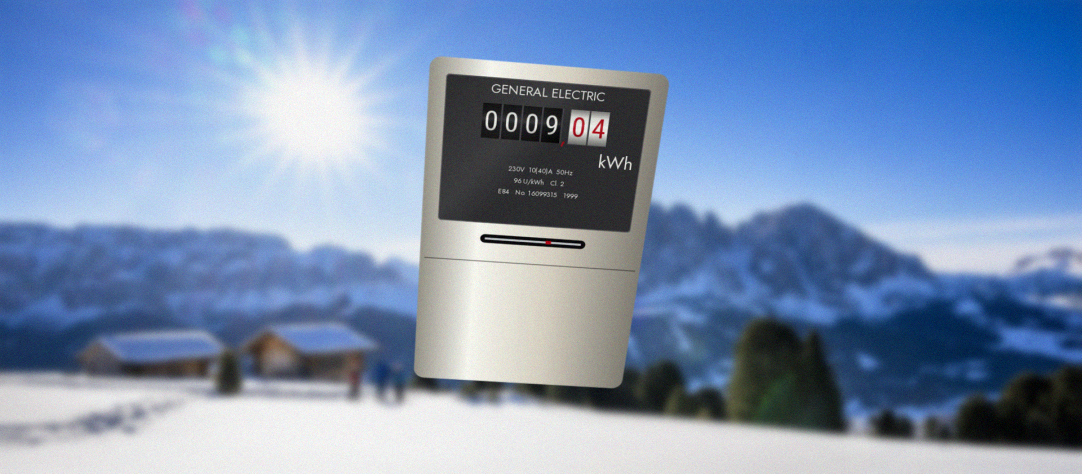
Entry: 9.04; kWh
